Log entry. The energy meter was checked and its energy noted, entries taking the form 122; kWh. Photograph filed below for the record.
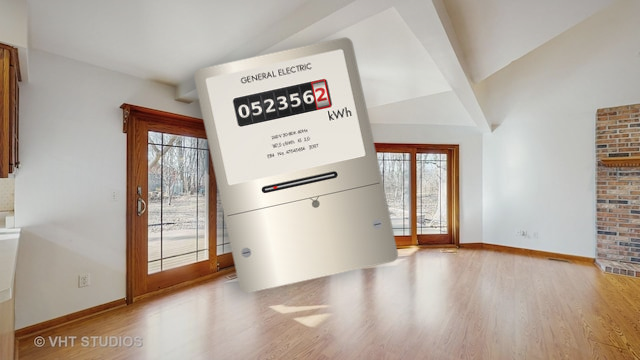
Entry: 52356.2; kWh
